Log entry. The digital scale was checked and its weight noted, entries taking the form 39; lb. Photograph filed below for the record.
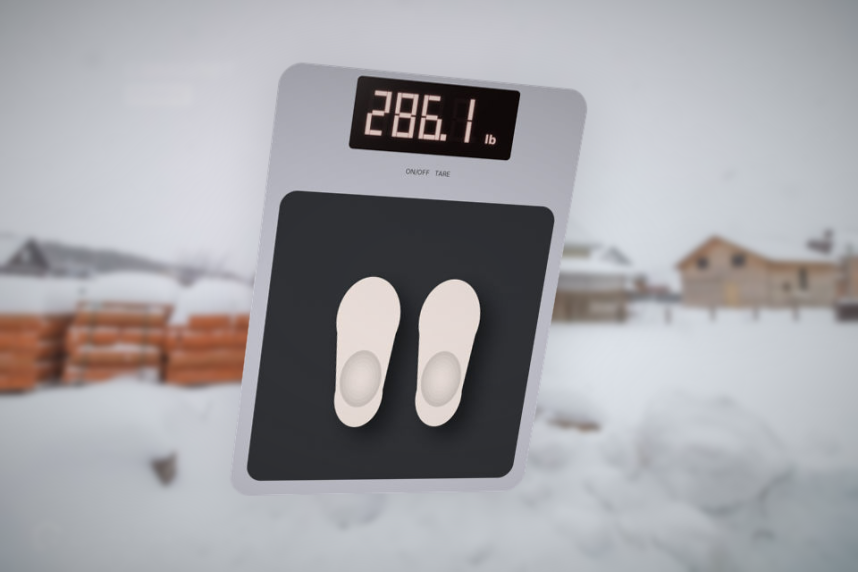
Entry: 286.1; lb
